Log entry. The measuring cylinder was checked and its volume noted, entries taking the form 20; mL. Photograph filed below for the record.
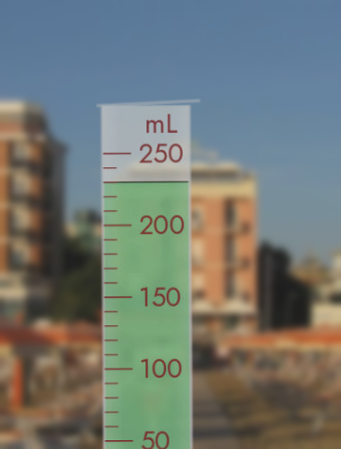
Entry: 230; mL
